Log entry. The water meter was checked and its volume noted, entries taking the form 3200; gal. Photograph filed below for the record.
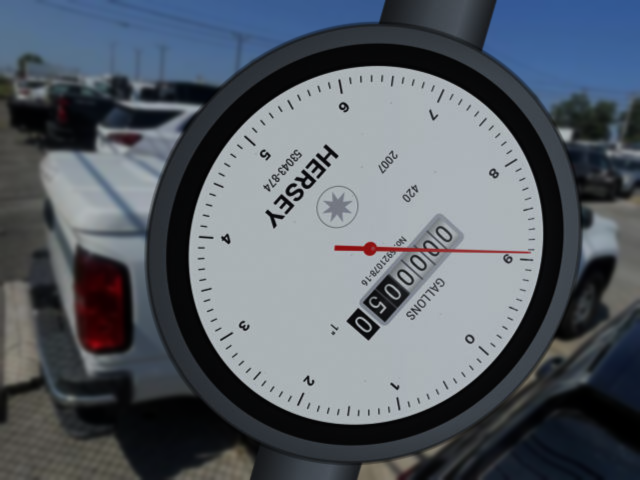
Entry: 48.9; gal
